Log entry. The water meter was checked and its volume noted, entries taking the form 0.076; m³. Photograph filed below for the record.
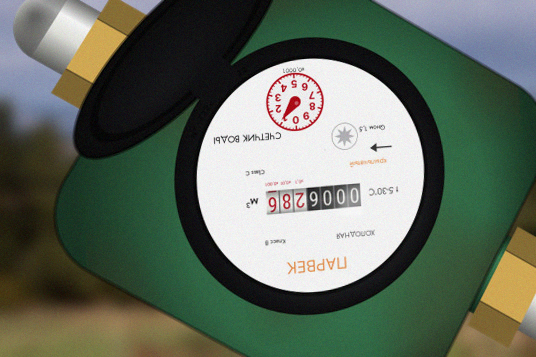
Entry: 6.2861; m³
